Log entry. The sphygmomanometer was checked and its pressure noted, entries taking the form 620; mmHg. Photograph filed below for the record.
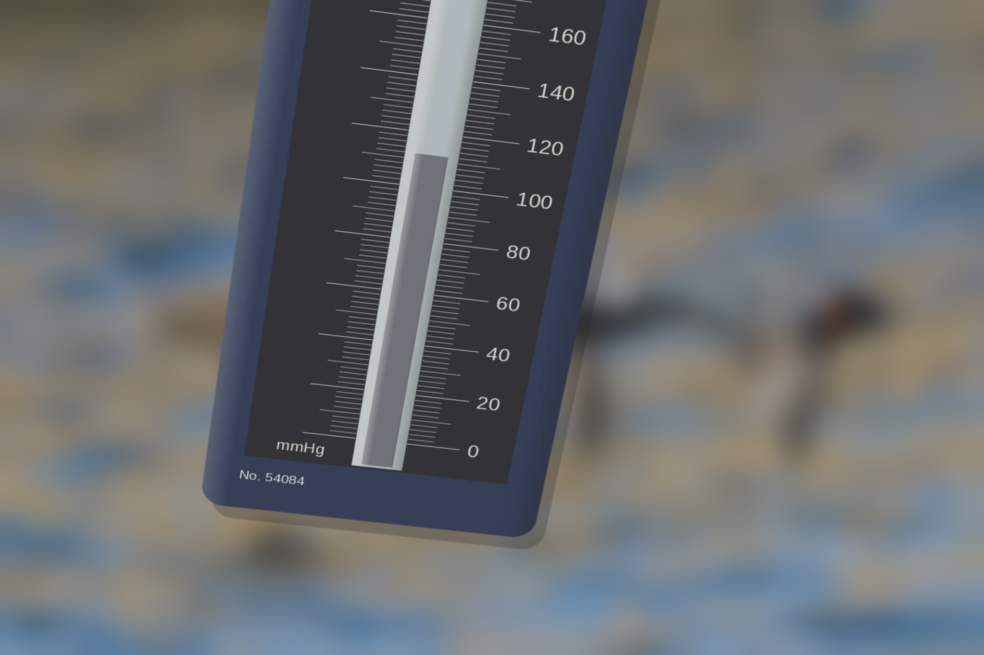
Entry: 112; mmHg
